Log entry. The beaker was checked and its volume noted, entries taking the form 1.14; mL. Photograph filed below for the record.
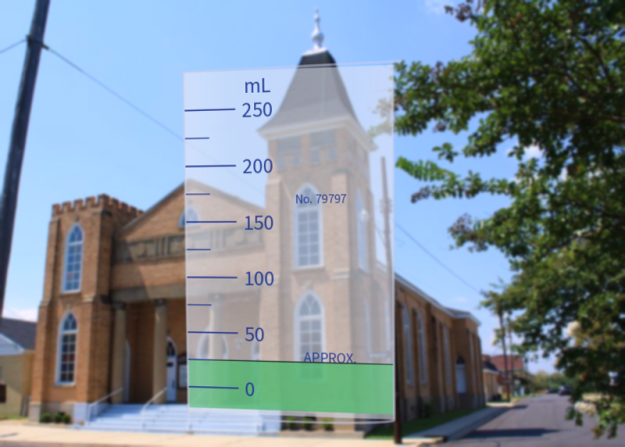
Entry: 25; mL
